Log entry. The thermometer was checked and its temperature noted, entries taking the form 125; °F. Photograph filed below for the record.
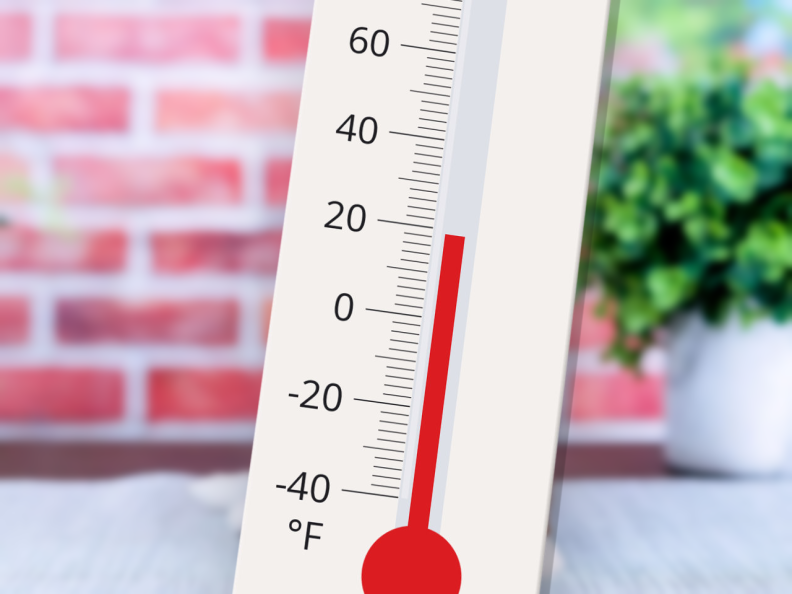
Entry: 19; °F
